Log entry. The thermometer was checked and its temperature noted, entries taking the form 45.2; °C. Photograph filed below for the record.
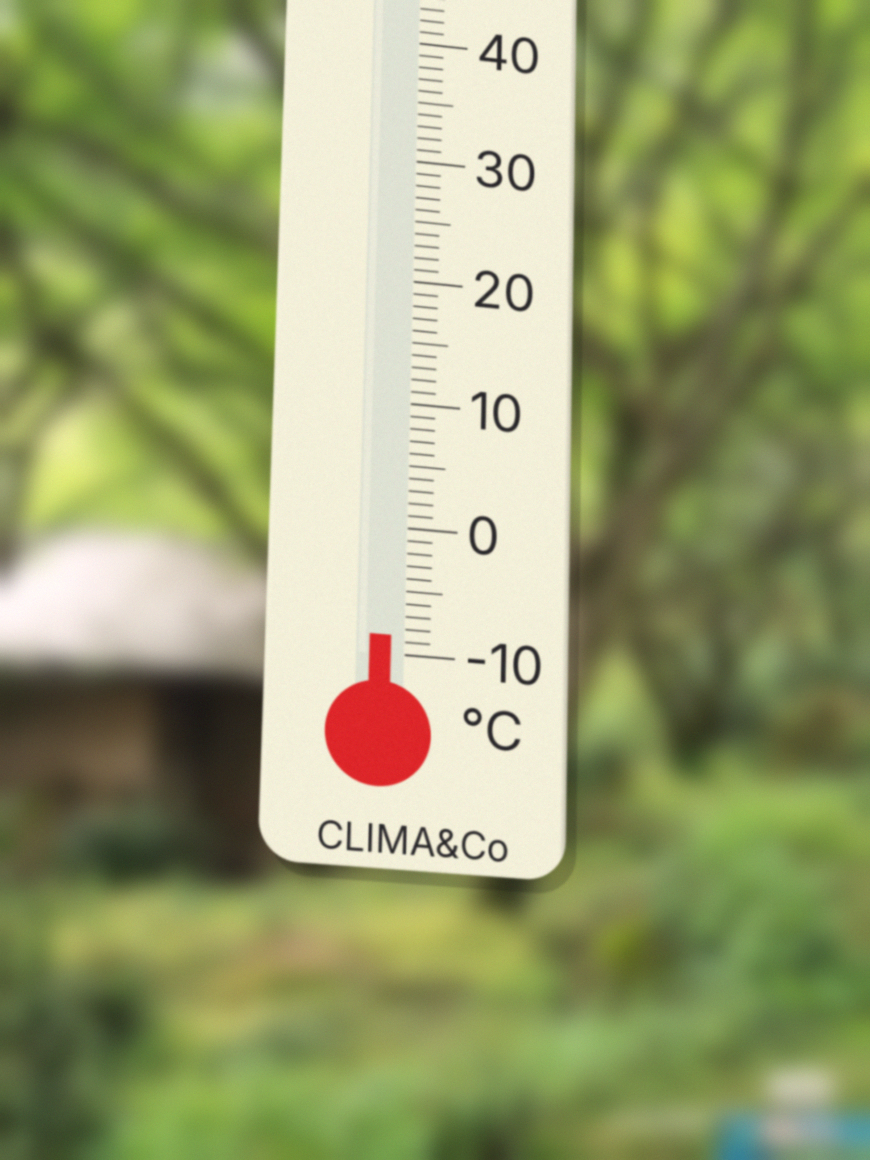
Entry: -8.5; °C
